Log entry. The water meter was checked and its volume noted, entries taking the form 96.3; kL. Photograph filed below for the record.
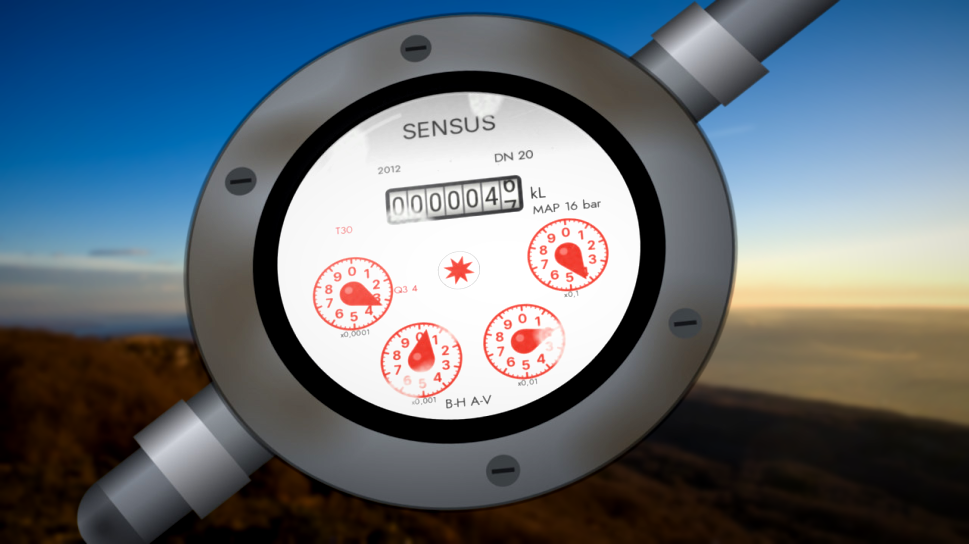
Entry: 46.4203; kL
